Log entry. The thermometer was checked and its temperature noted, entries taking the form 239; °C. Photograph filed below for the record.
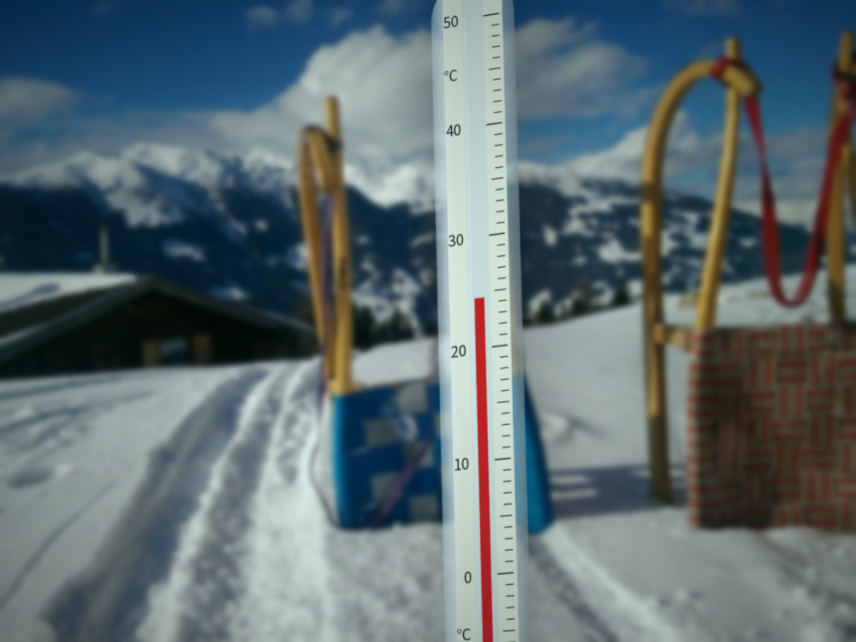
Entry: 24.5; °C
